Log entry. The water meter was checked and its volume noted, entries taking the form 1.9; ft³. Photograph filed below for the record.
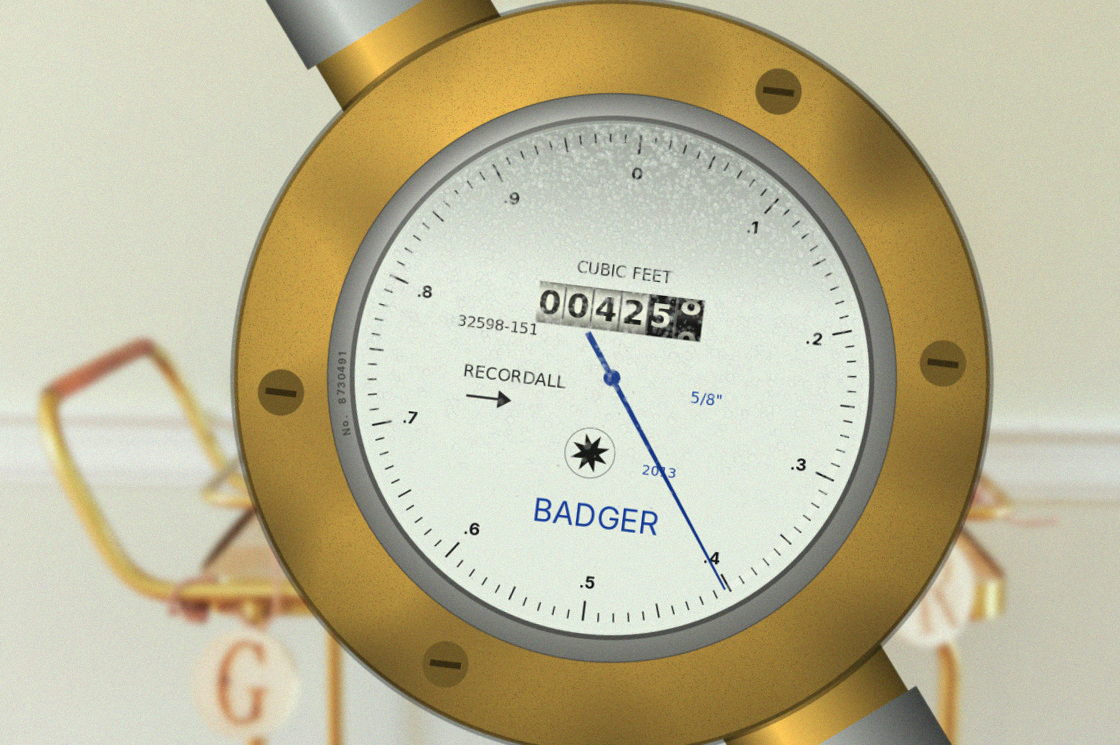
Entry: 4258.40; ft³
